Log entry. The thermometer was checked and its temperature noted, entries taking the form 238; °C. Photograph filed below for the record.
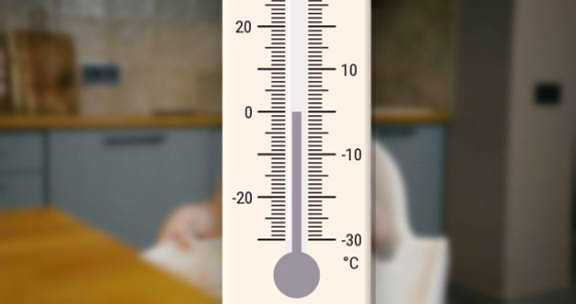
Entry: 0; °C
